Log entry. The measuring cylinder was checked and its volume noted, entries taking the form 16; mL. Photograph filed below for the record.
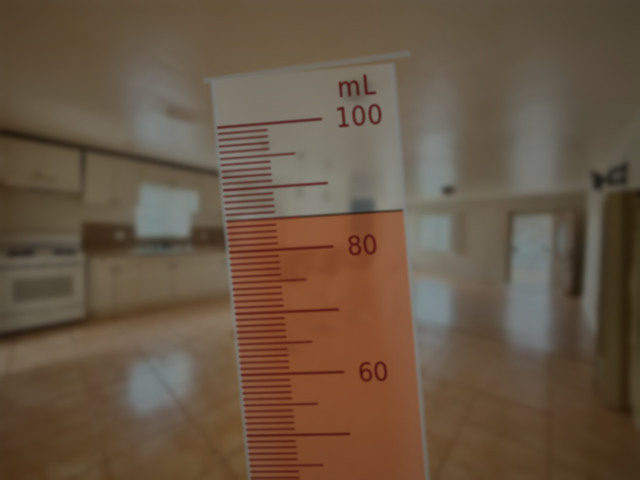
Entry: 85; mL
